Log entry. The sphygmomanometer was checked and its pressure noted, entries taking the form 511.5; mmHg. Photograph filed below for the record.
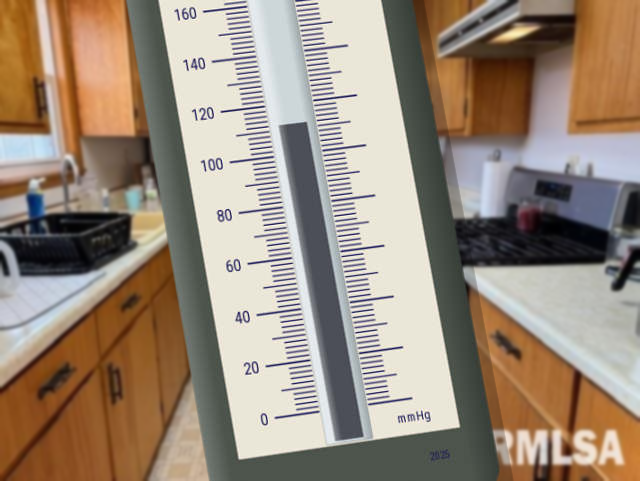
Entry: 112; mmHg
